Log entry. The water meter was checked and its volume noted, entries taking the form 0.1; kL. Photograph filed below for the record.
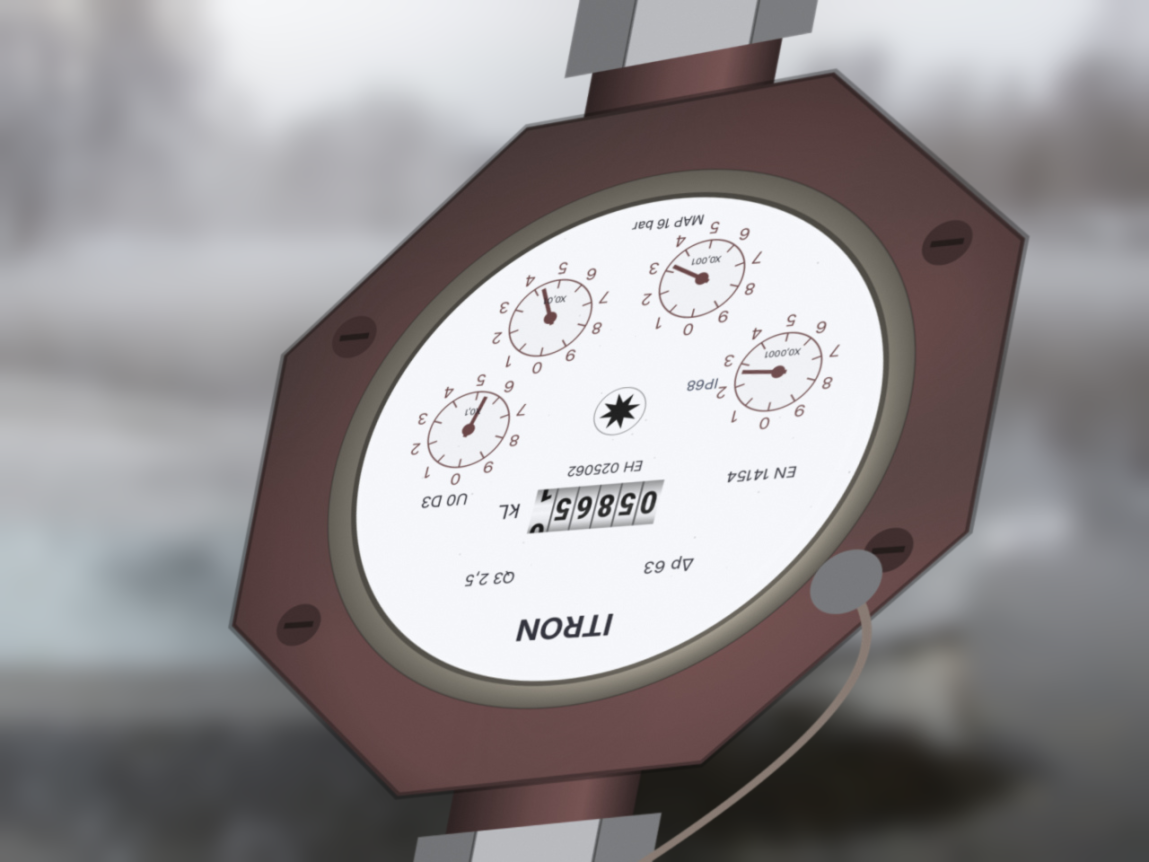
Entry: 58650.5432; kL
